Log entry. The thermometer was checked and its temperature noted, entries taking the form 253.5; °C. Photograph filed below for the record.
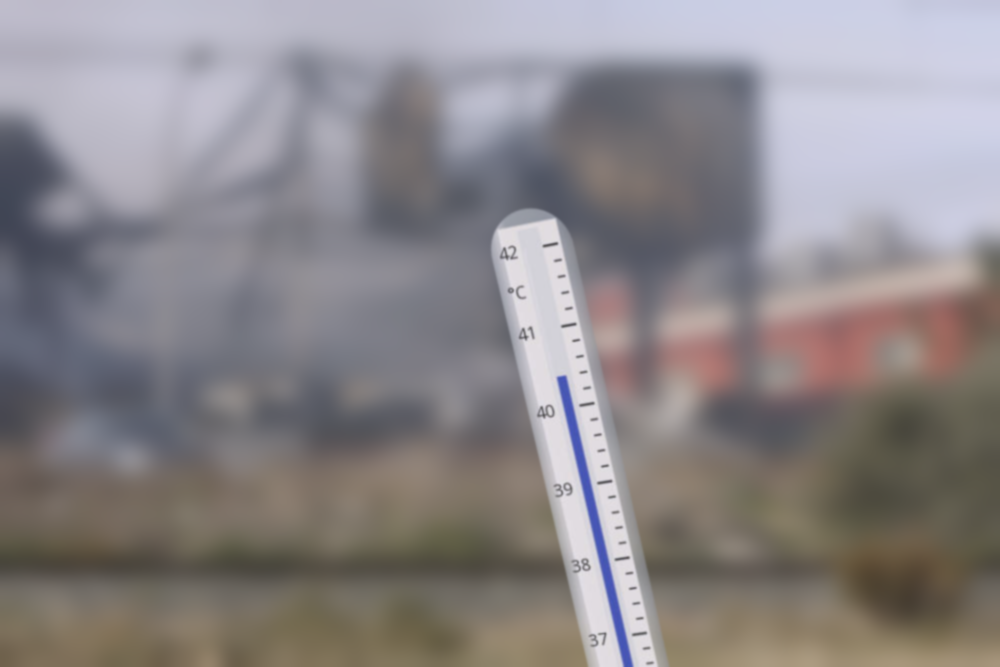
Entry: 40.4; °C
